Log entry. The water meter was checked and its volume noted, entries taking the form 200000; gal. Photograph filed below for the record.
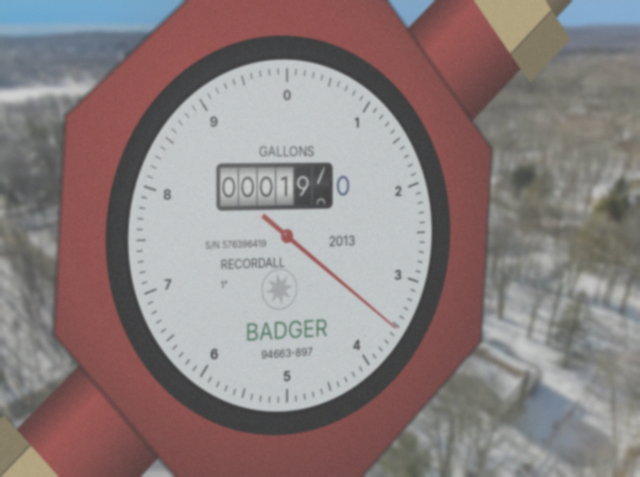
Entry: 1973.5; gal
